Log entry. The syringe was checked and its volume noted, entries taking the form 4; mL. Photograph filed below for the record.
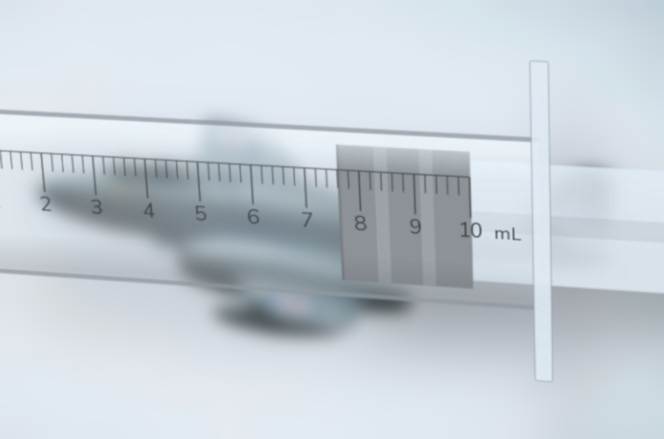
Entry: 7.6; mL
